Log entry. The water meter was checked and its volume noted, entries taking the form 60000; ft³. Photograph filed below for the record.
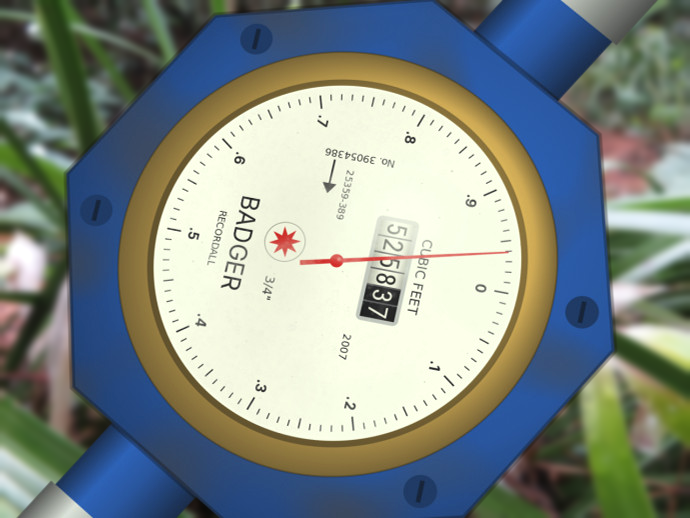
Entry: 525836.96; ft³
